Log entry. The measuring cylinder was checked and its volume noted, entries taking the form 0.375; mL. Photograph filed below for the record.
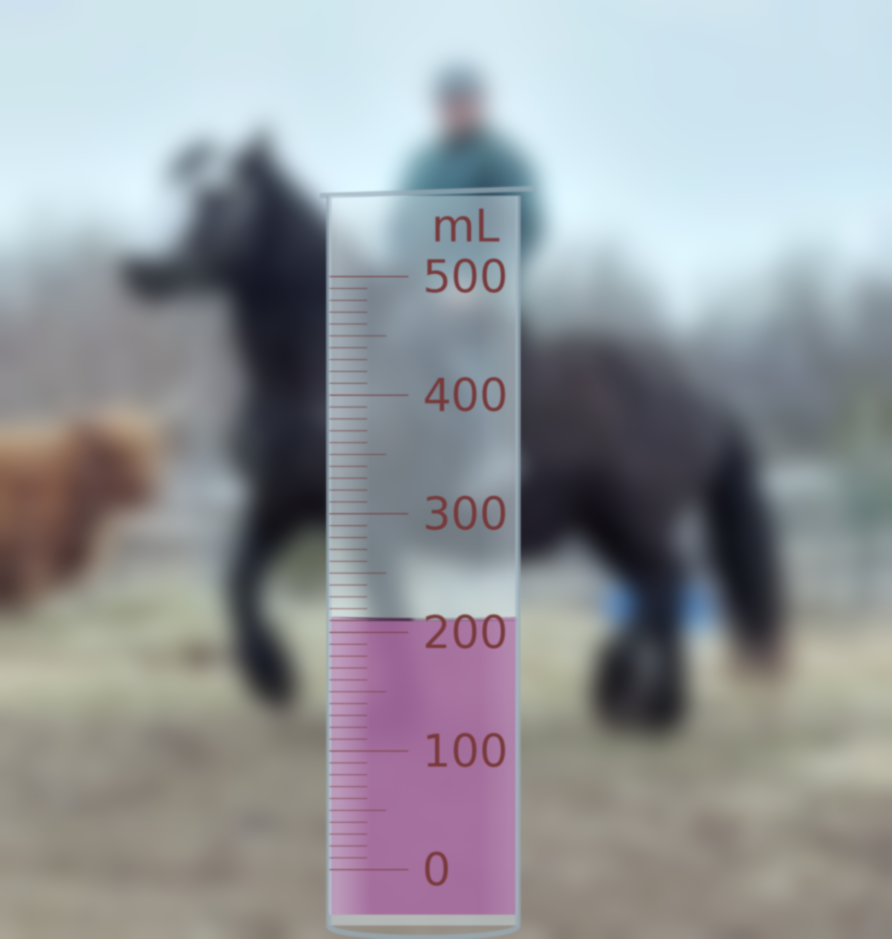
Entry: 210; mL
